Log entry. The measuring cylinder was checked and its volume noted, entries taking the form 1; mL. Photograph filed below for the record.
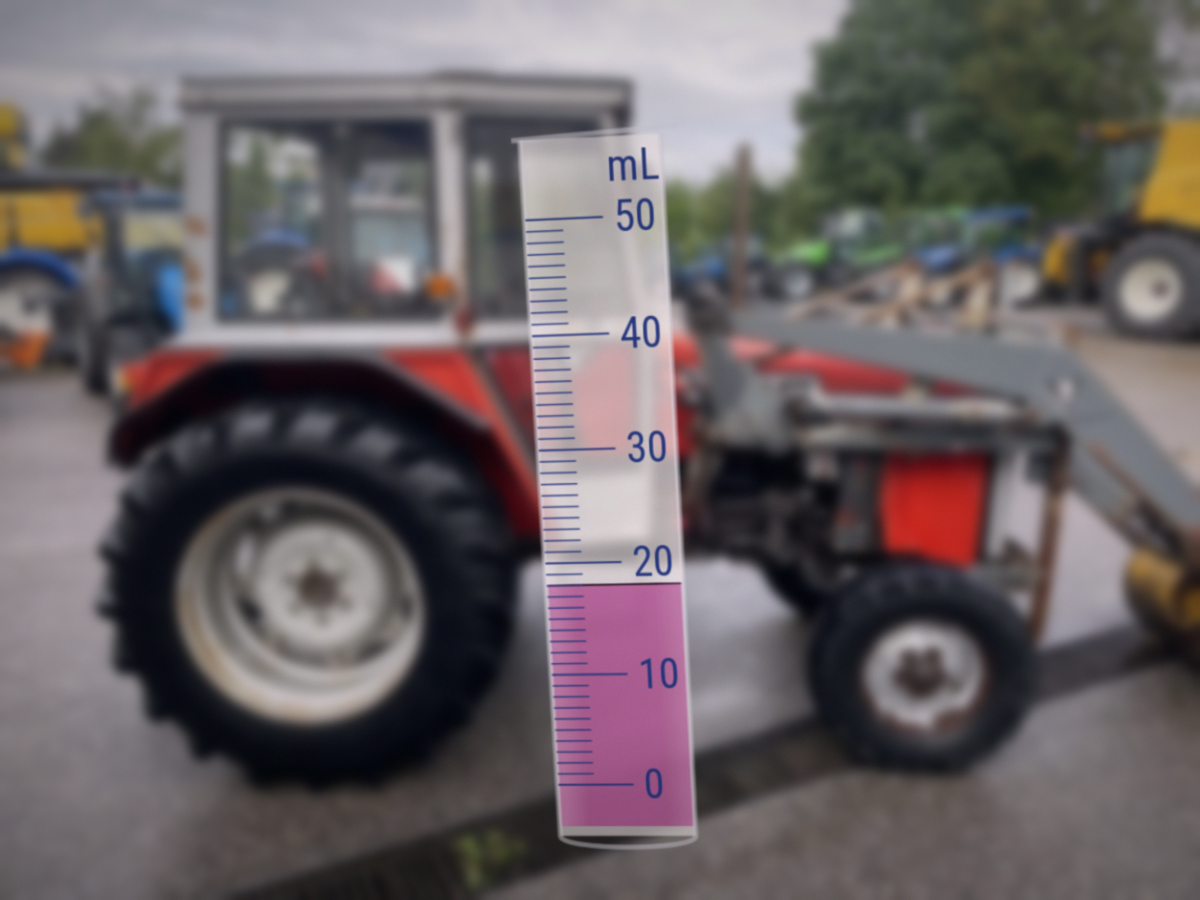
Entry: 18; mL
